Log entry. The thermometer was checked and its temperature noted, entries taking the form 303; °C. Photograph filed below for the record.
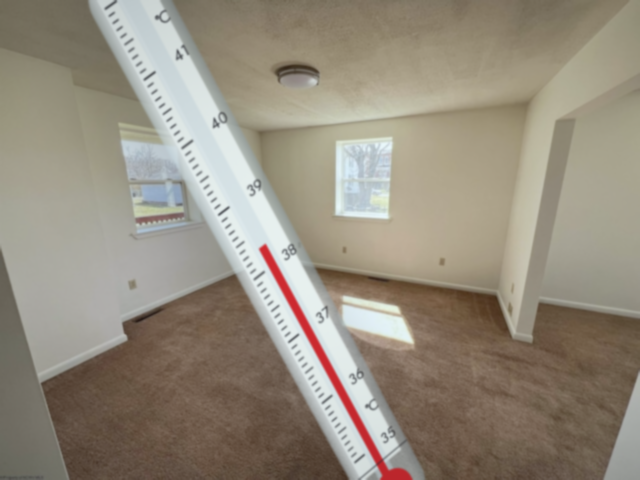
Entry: 38.3; °C
